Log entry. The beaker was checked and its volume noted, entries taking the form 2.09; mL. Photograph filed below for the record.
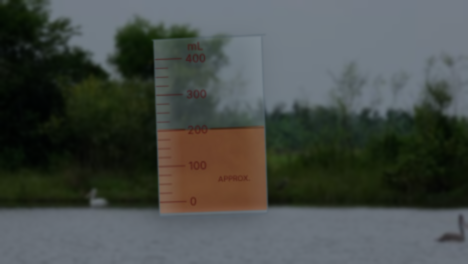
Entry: 200; mL
